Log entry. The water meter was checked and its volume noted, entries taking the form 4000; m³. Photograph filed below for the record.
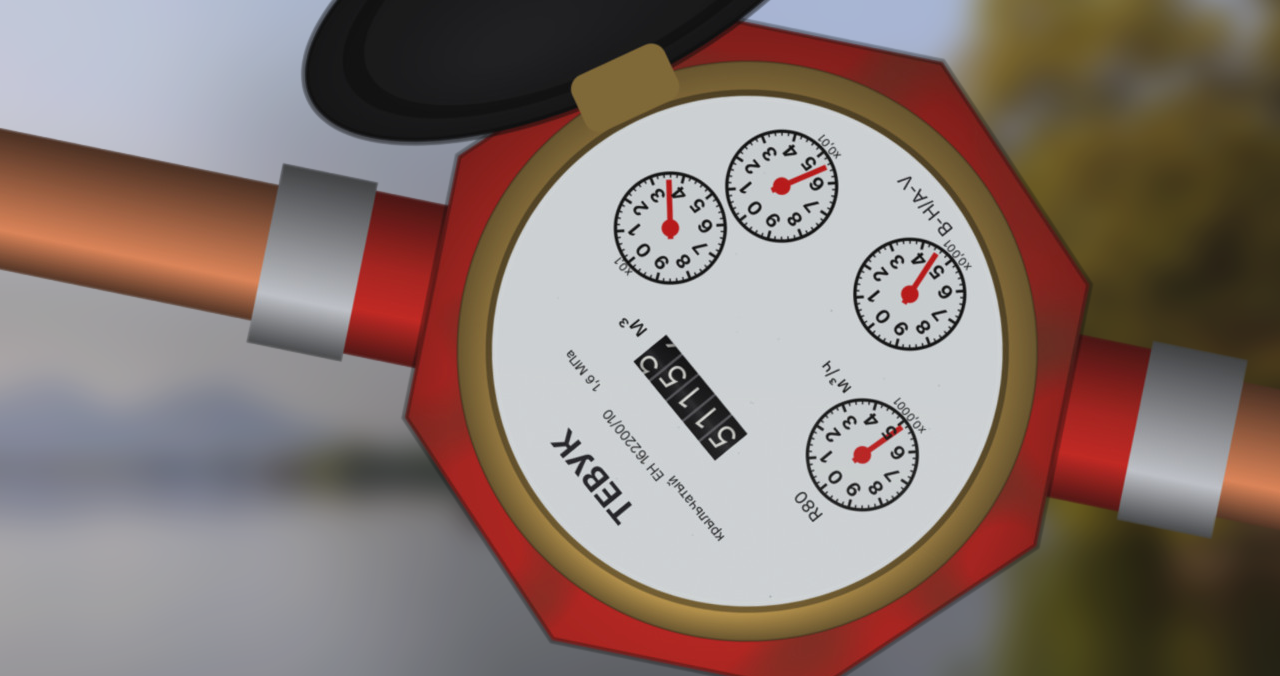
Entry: 51155.3545; m³
